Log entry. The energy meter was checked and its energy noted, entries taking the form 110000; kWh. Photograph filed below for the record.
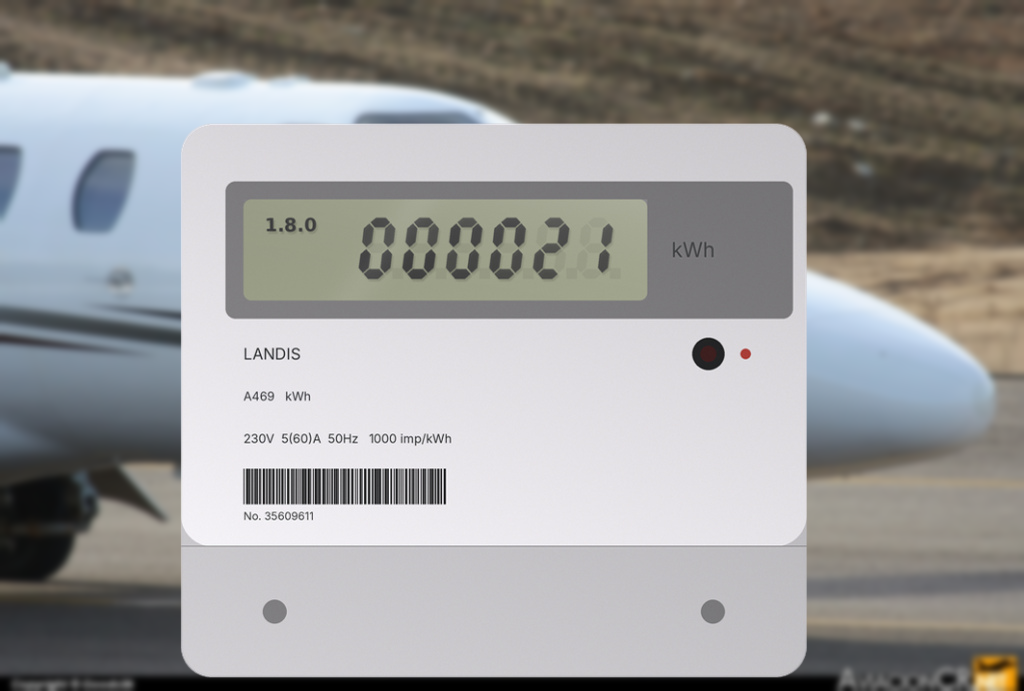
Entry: 21; kWh
